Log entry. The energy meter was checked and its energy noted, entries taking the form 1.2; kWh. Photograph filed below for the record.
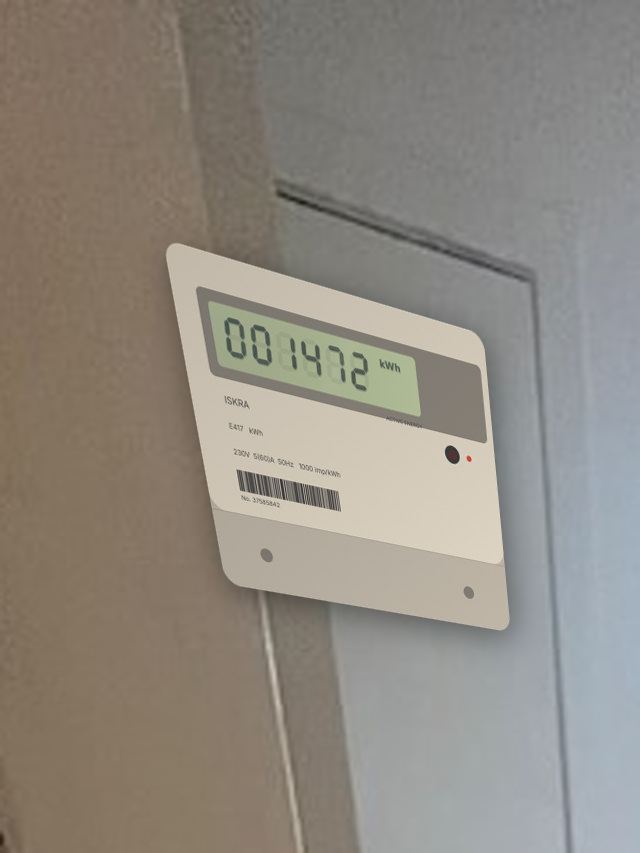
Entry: 1472; kWh
